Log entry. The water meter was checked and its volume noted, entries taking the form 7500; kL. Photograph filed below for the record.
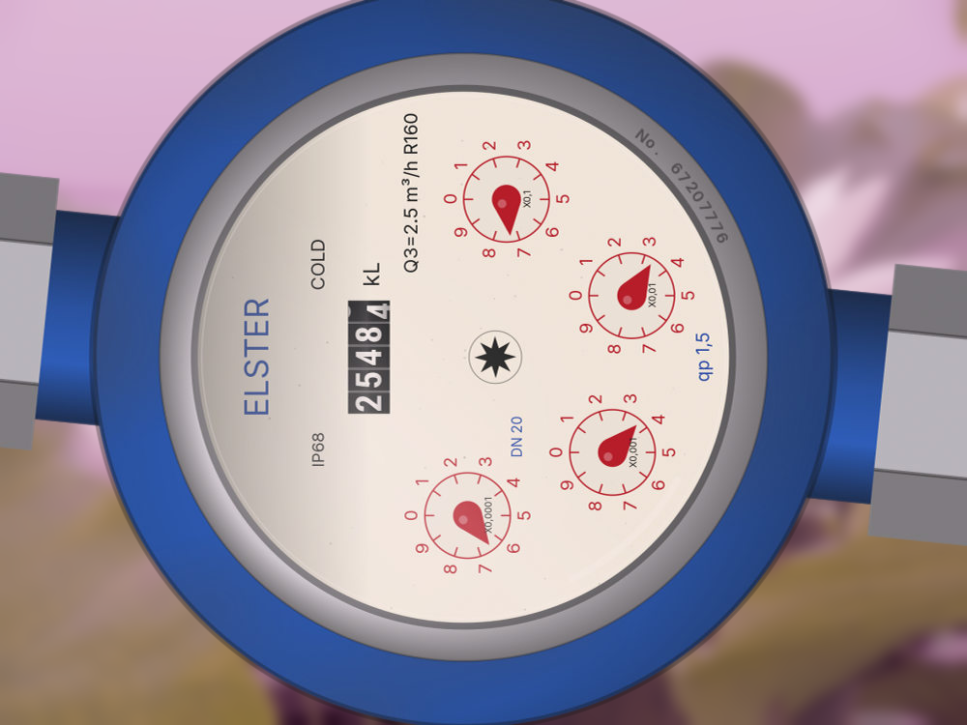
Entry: 25483.7336; kL
